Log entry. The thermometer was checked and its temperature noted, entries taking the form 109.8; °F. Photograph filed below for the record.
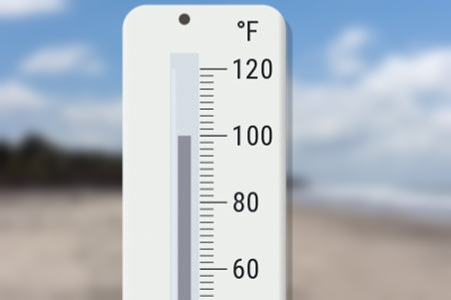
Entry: 100; °F
